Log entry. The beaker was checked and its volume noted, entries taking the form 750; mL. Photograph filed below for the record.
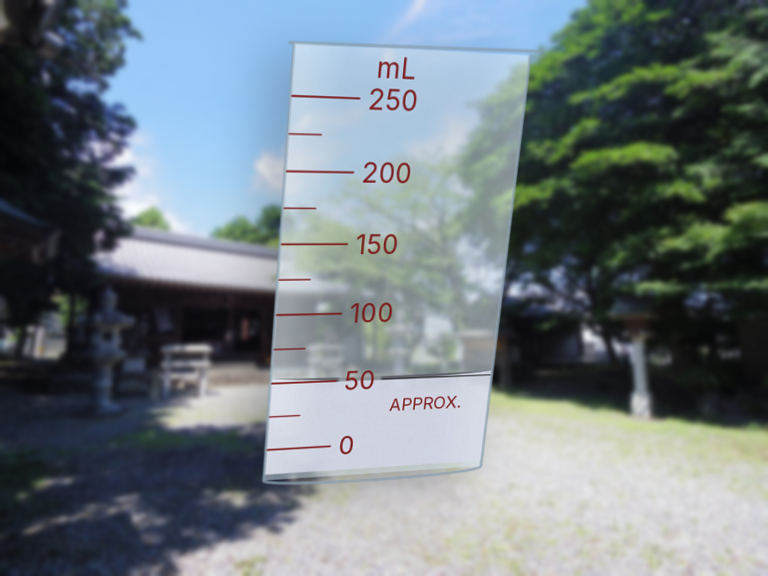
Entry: 50; mL
